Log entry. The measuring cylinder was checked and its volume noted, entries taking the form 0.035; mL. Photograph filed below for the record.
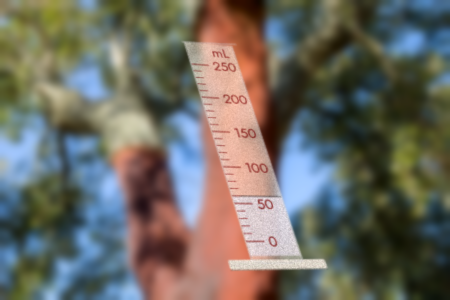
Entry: 60; mL
